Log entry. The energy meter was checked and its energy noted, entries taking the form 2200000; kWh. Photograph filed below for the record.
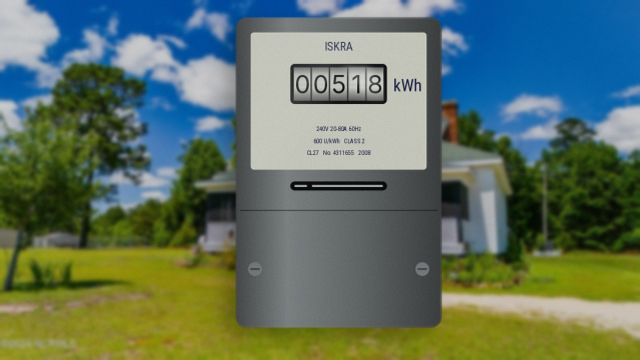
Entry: 518; kWh
